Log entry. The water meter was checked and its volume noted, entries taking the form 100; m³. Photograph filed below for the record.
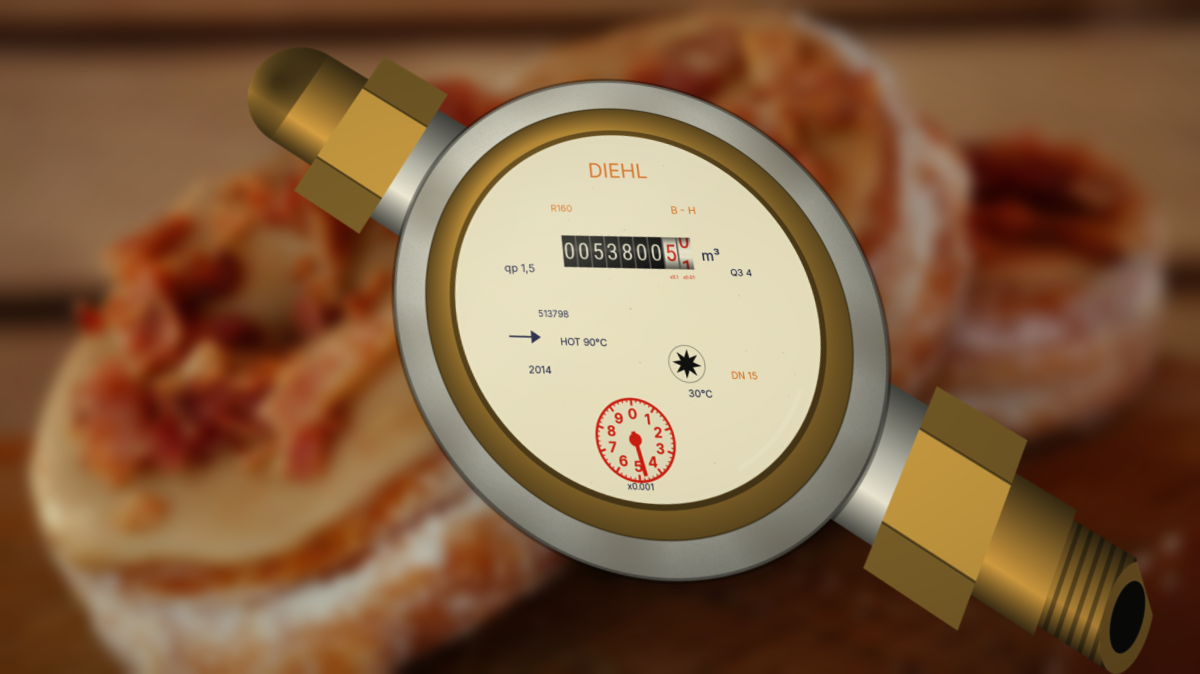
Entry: 53800.504; m³
